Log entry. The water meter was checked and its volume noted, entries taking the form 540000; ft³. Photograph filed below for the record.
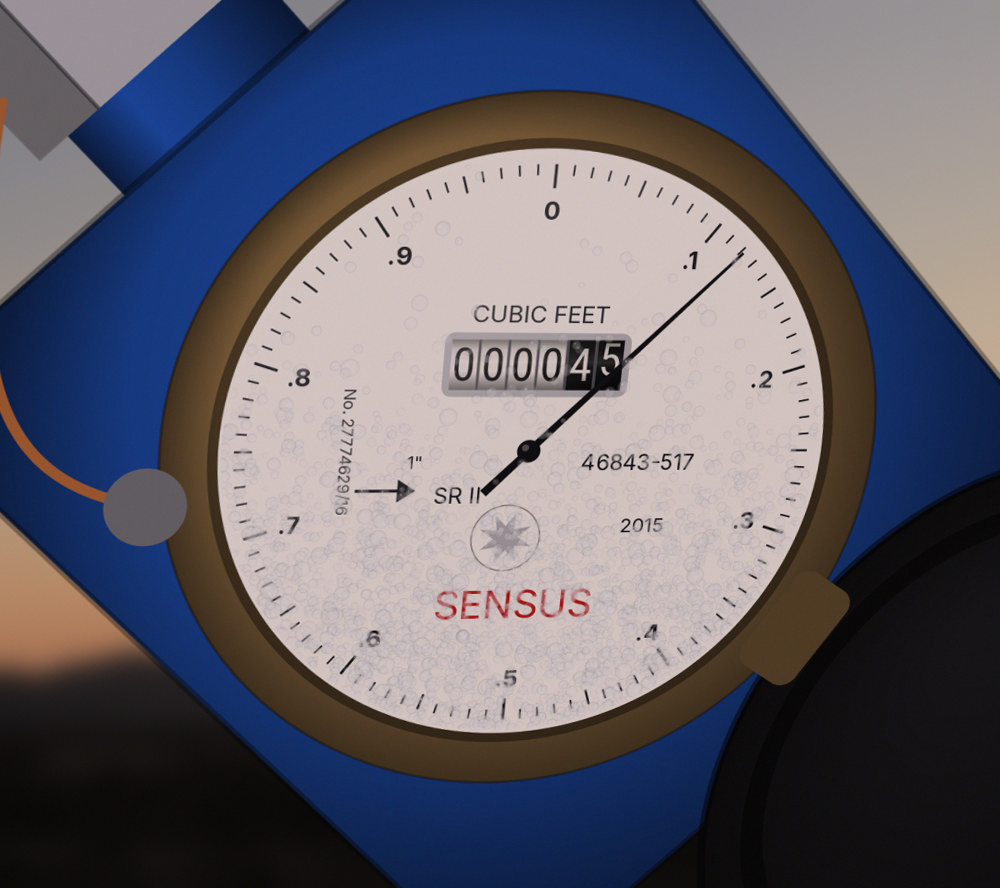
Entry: 45.12; ft³
